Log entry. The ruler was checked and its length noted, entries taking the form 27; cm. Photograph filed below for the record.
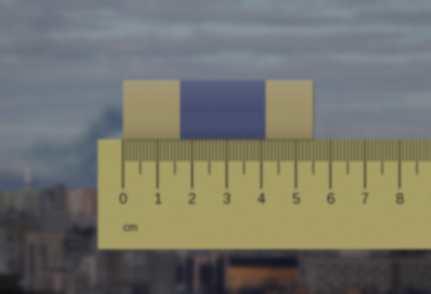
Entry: 5.5; cm
